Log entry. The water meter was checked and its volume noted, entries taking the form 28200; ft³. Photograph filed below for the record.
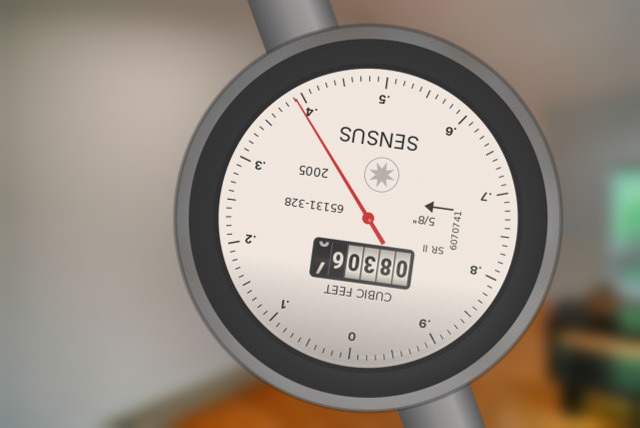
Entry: 83067.39; ft³
